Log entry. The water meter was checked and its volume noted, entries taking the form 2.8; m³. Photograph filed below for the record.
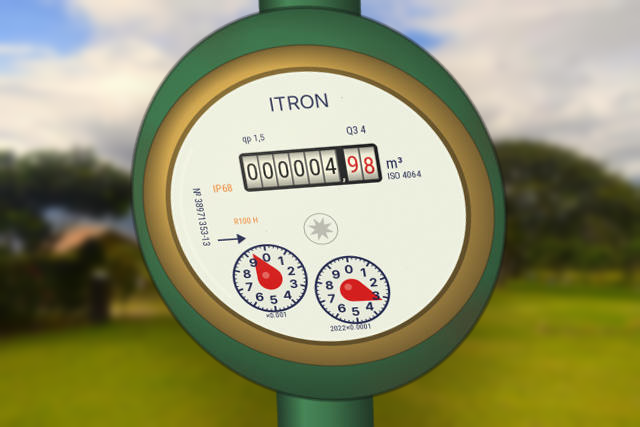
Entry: 4.9793; m³
